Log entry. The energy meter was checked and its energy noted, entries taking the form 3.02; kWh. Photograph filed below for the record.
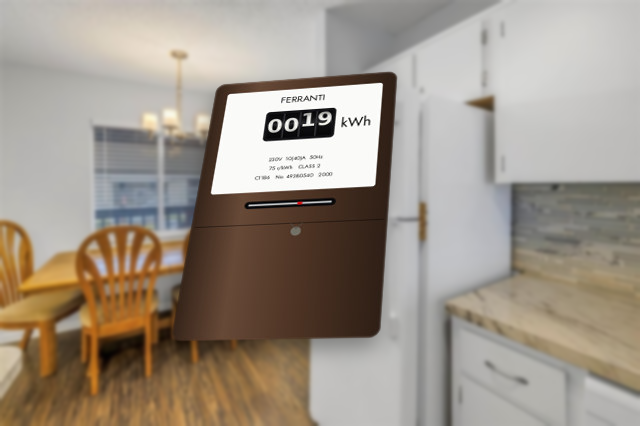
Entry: 19; kWh
